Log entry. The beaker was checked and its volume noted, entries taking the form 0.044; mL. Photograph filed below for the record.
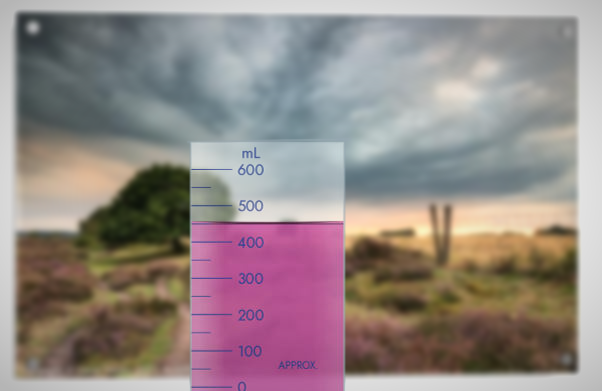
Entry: 450; mL
